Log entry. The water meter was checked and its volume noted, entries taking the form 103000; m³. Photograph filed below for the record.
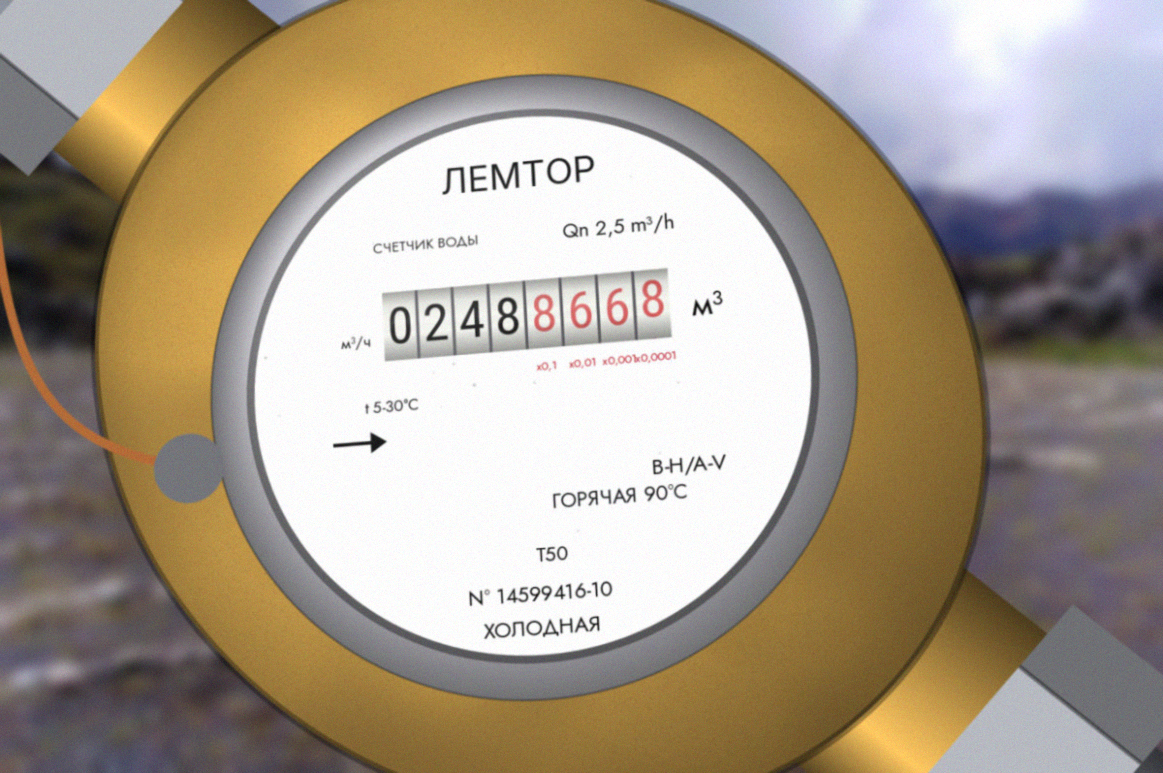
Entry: 248.8668; m³
